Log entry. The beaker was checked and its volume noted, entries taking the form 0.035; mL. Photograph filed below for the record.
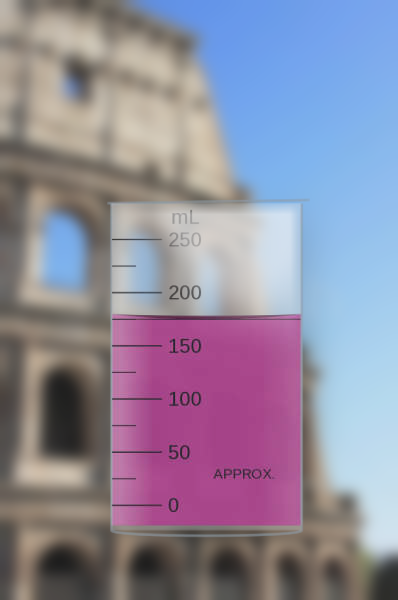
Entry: 175; mL
